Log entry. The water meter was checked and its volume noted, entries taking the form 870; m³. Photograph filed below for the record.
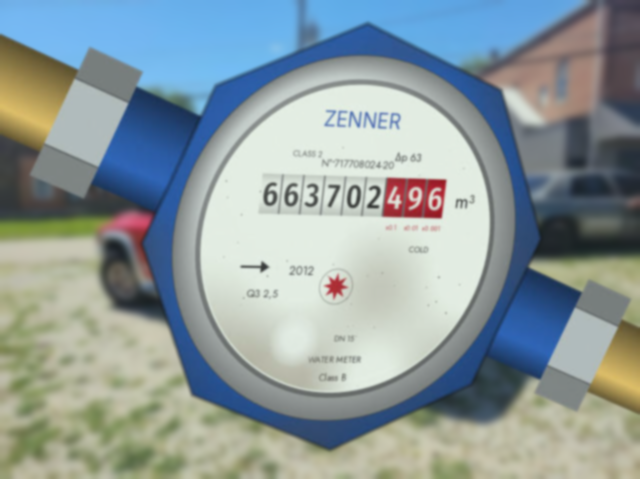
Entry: 663702.496; m³
